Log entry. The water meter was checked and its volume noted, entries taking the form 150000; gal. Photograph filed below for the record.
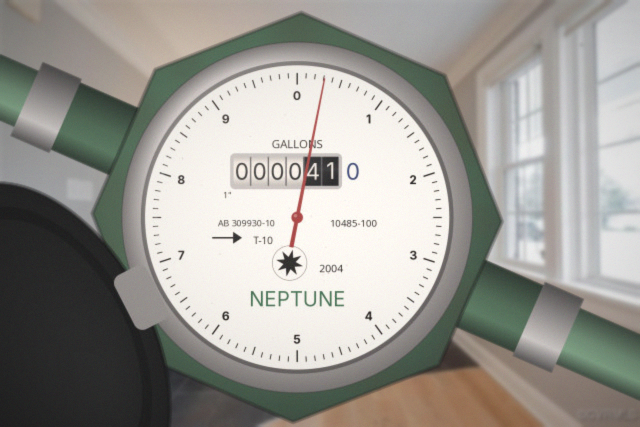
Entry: 410.3; gal
